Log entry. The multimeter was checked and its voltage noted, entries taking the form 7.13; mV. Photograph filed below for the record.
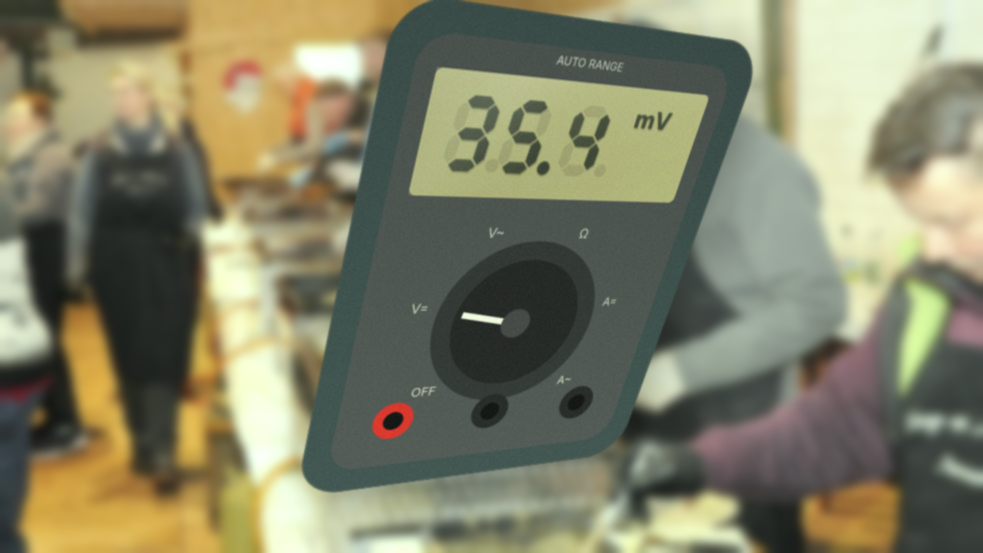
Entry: 35.4; mV
